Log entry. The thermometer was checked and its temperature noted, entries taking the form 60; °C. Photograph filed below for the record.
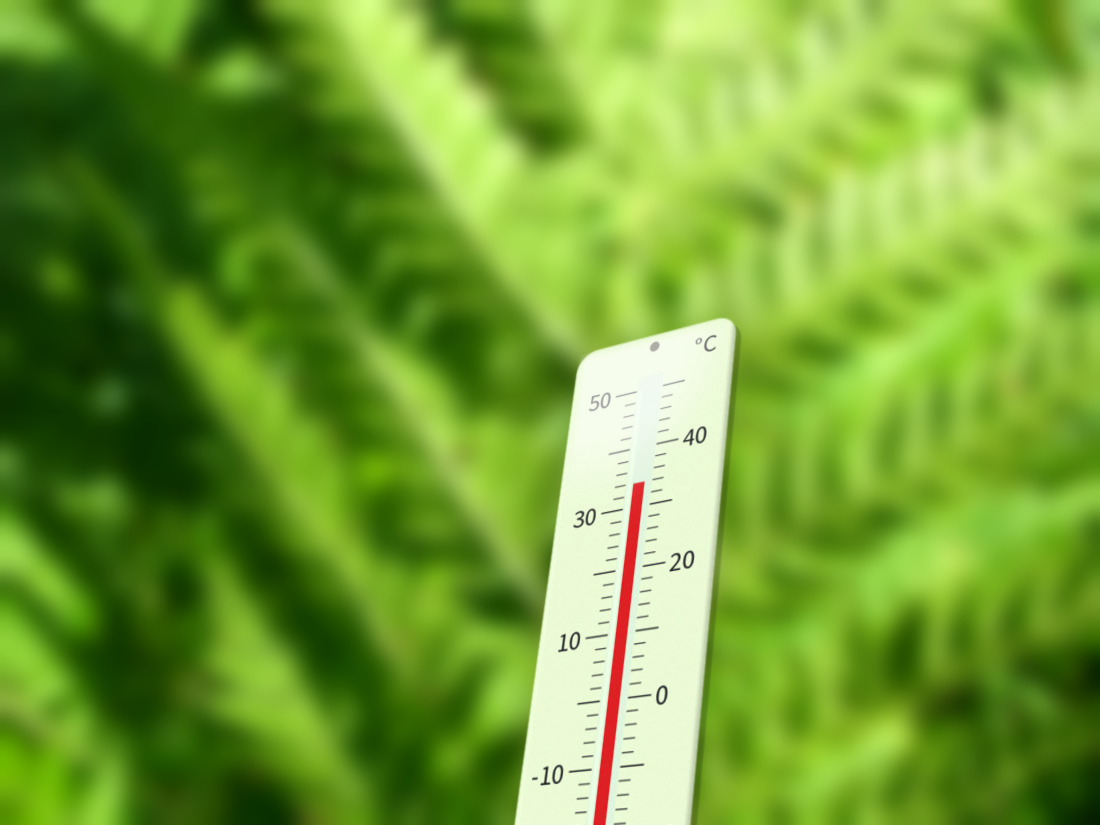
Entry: 34; °C
